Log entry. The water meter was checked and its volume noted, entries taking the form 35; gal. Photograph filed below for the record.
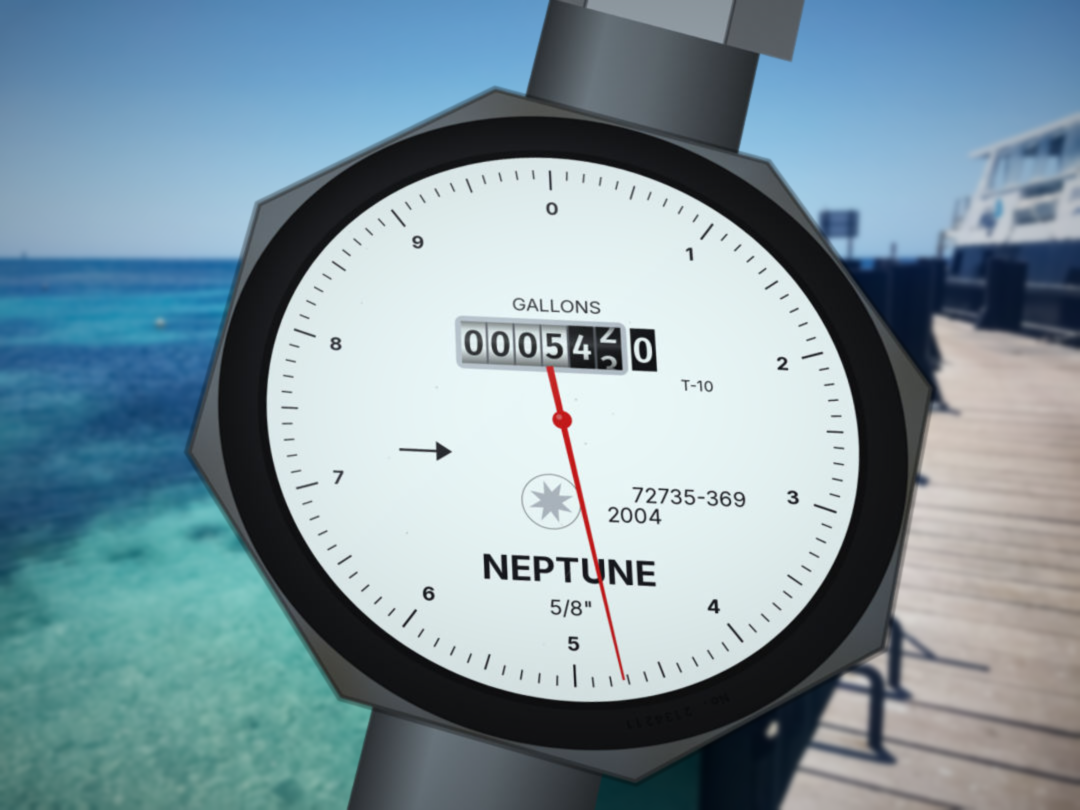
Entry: 5424.7; gal
